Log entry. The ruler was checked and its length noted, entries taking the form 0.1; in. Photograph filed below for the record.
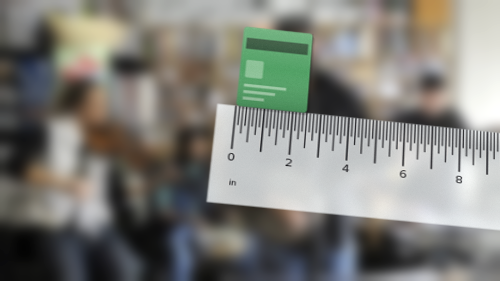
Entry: 2.5; in
